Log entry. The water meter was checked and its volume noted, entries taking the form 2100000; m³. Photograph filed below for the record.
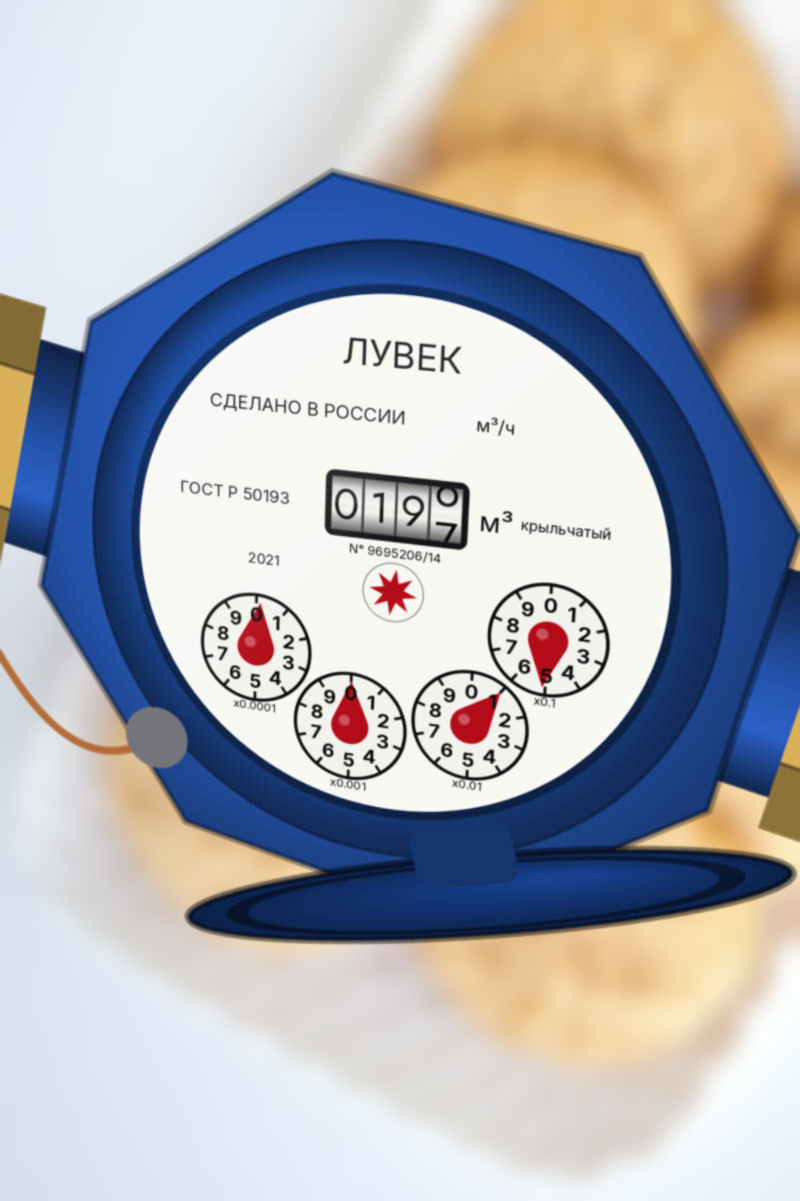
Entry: 196.5100; m³
